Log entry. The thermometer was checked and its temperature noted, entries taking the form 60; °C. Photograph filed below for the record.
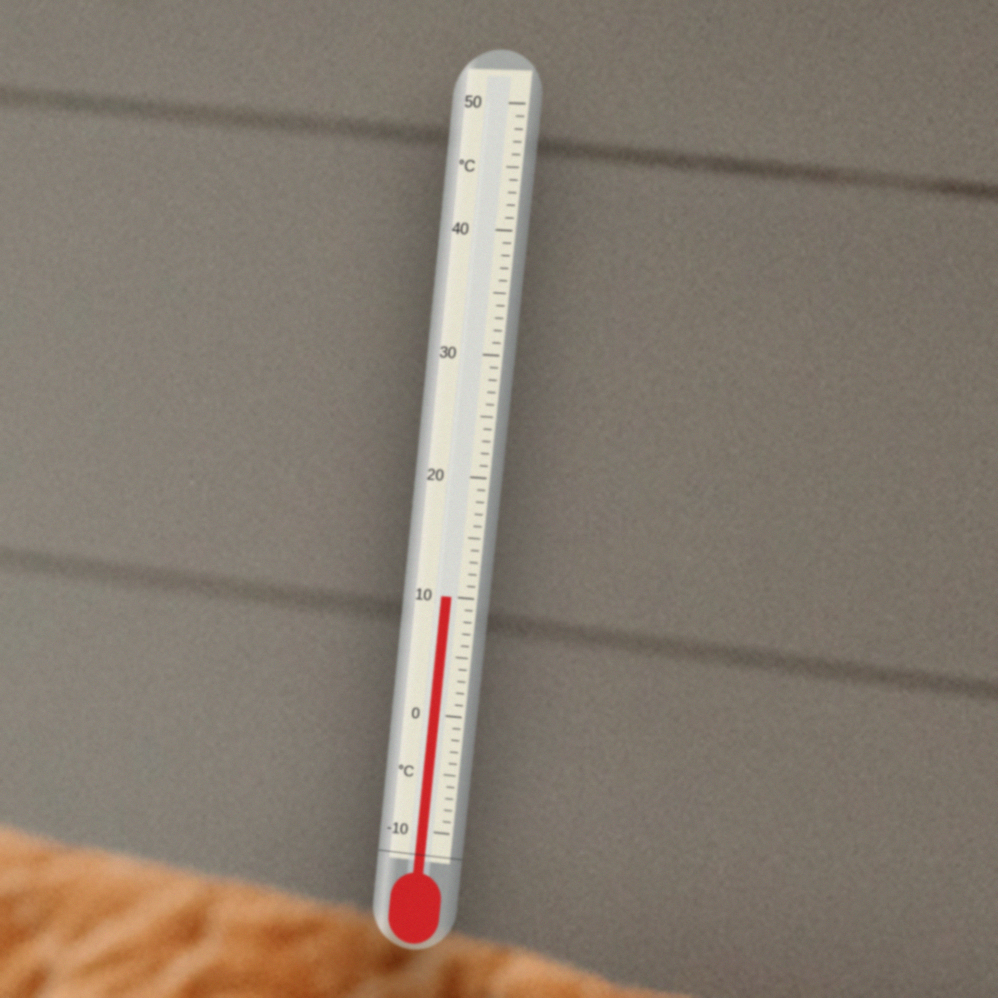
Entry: 10; °C
